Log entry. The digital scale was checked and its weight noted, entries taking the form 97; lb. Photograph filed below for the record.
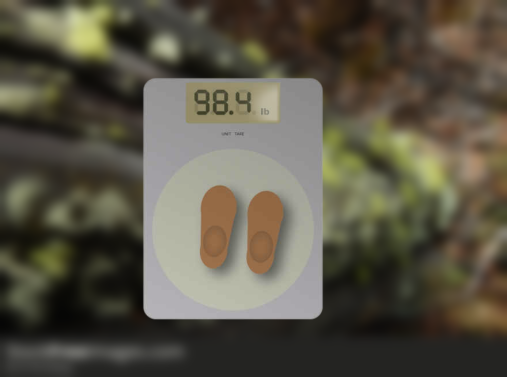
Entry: 98.4; lb
